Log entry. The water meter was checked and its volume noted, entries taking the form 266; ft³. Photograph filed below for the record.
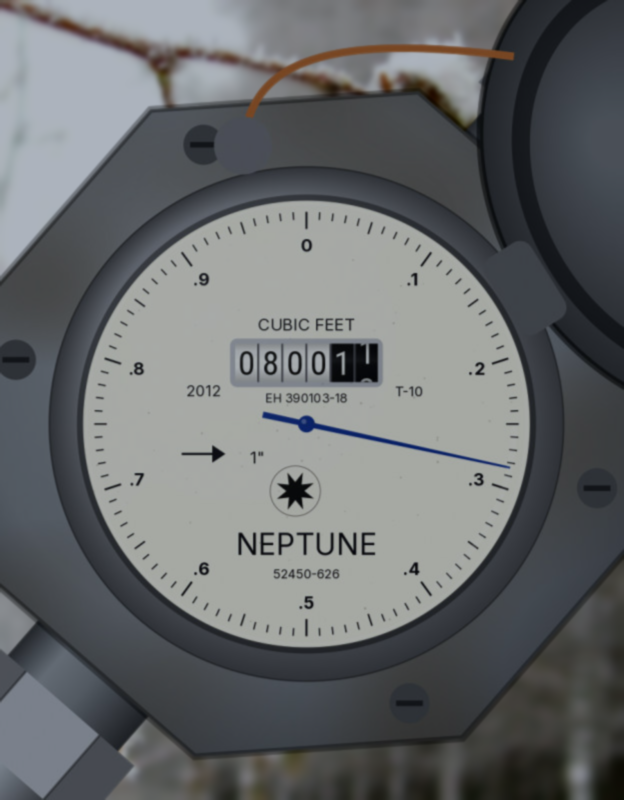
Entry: 80011.28; ft³
